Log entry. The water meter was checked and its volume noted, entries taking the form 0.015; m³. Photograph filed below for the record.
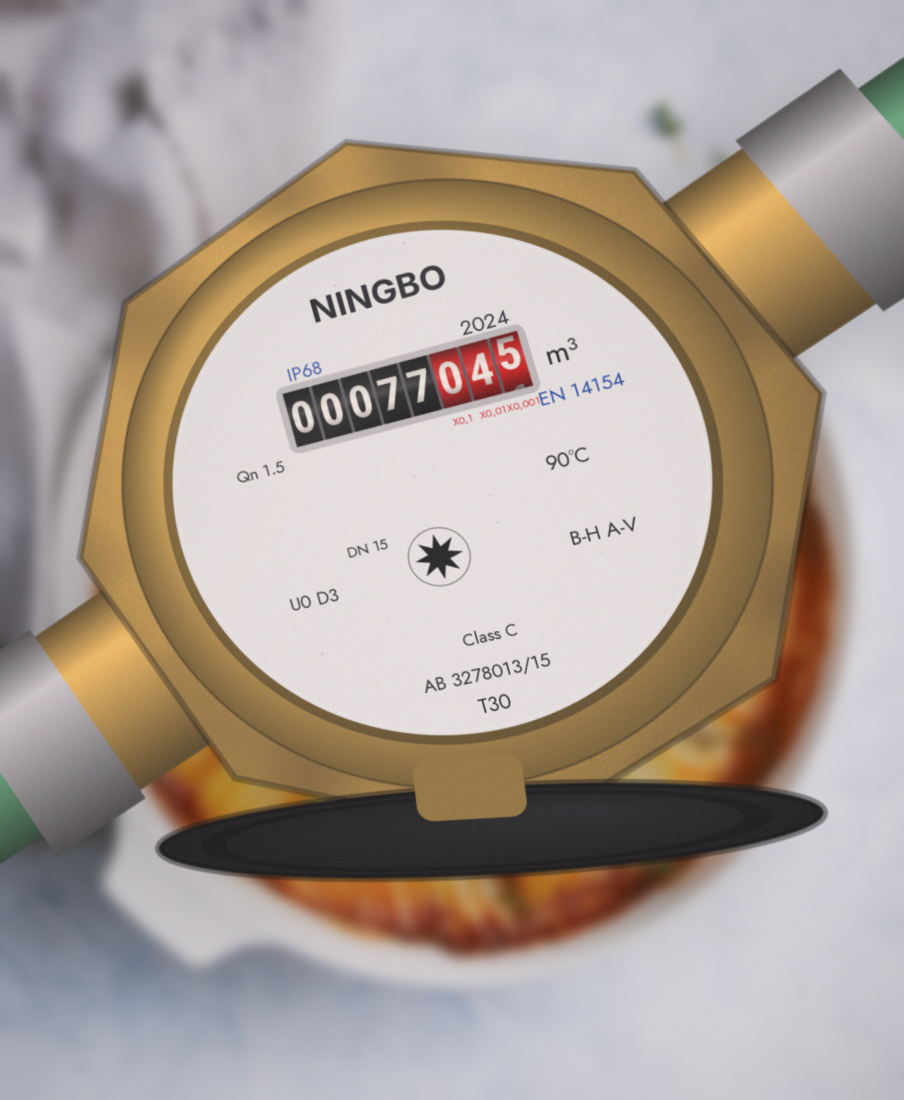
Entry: 77.045; m³
